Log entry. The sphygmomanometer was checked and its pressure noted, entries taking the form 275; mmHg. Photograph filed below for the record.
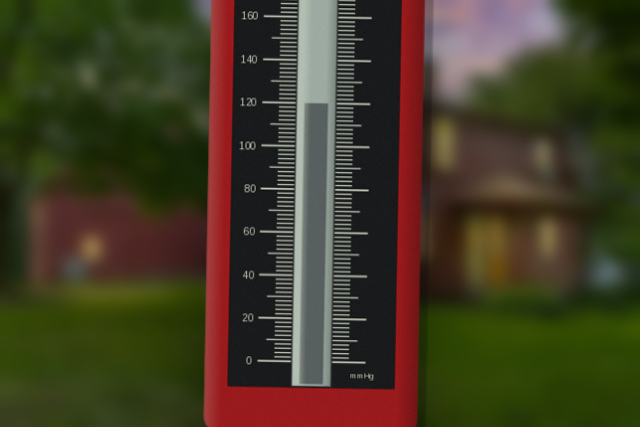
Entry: 120; mmHg
